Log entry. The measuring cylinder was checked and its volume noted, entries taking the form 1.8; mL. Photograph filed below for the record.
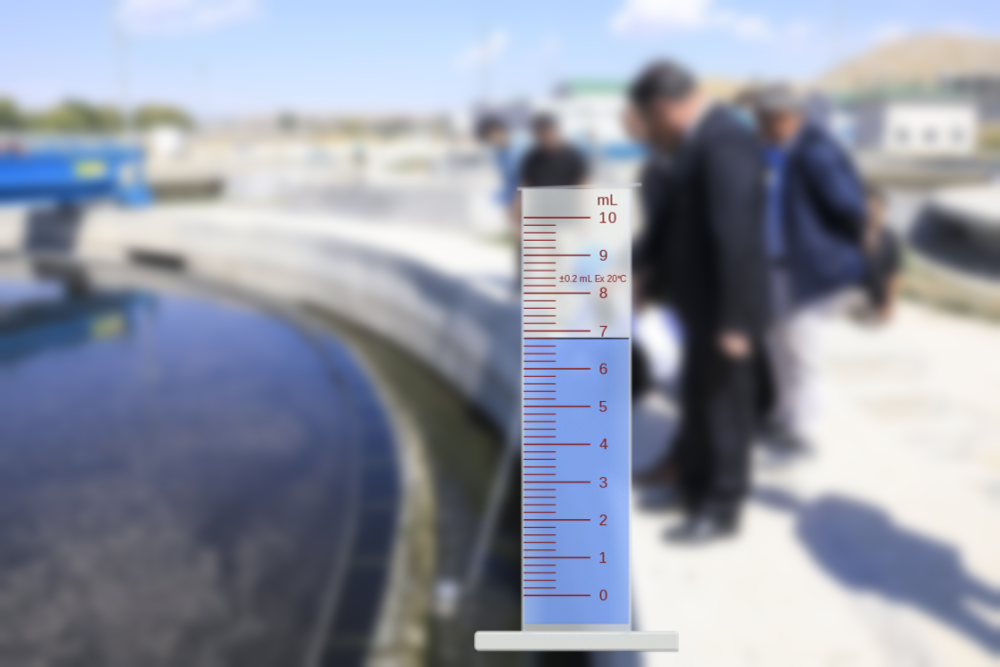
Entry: 6.8; mL
